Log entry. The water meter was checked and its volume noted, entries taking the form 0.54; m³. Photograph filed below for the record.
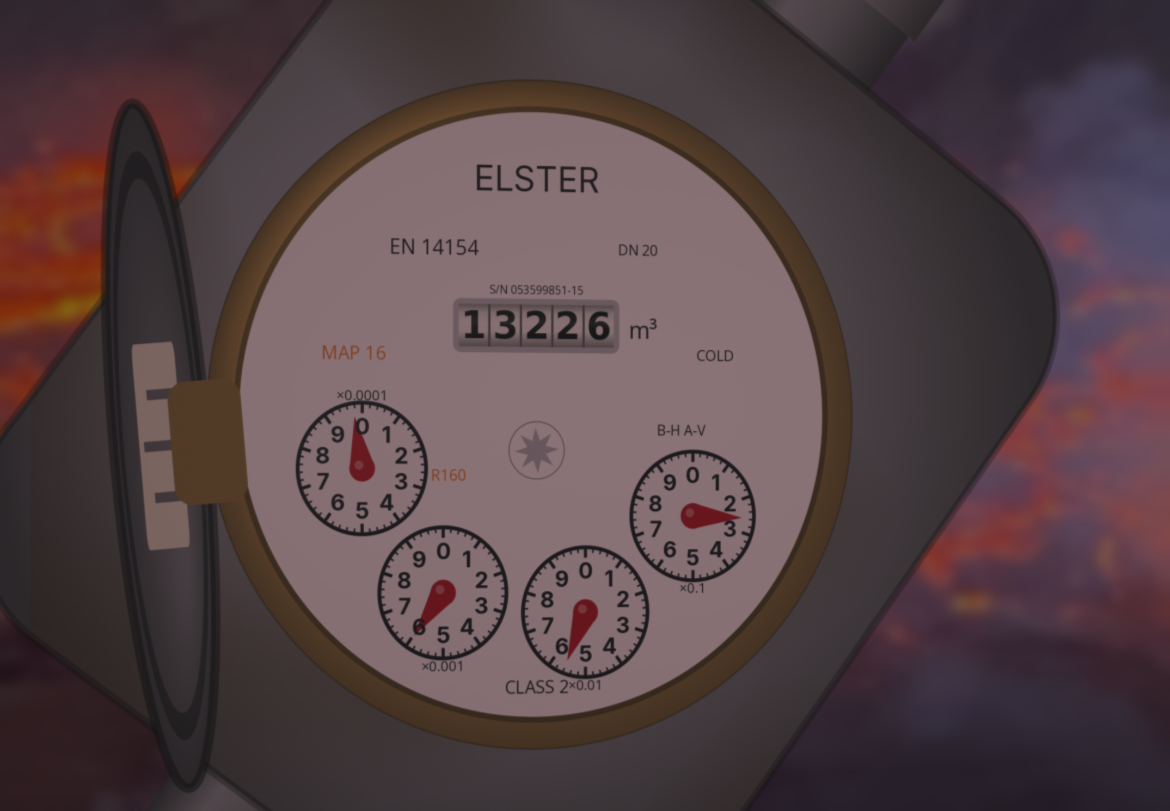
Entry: 13226.2559; m³
